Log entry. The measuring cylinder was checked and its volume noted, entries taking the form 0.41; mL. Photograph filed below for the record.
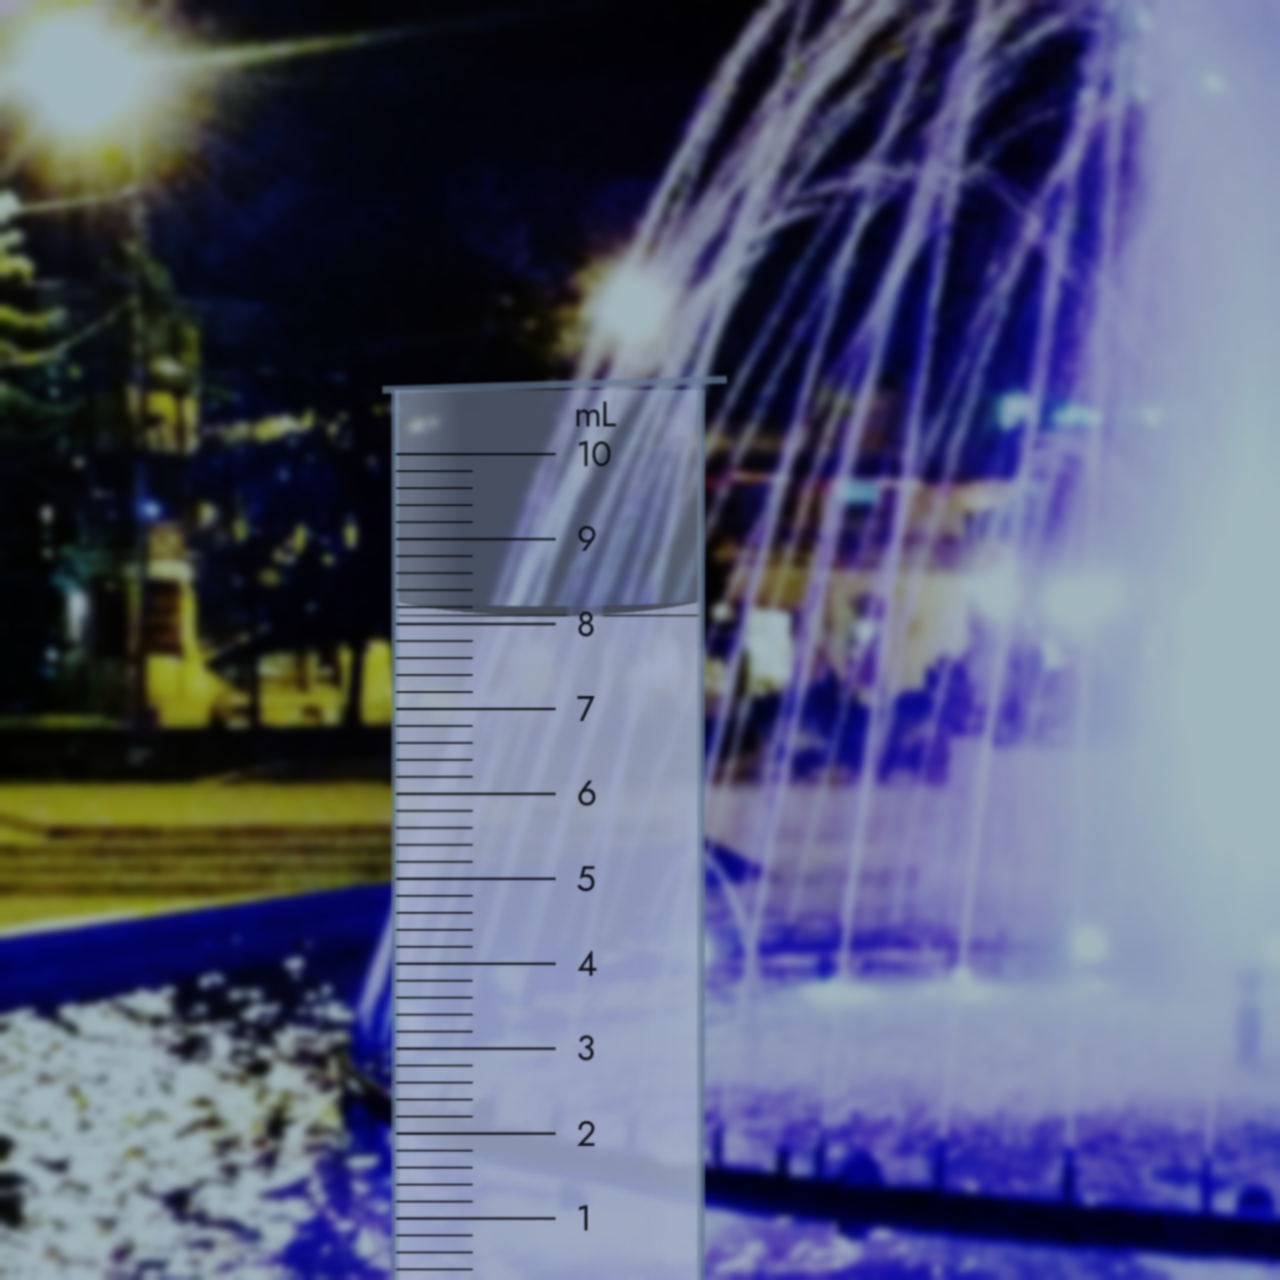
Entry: 8.1; mL
